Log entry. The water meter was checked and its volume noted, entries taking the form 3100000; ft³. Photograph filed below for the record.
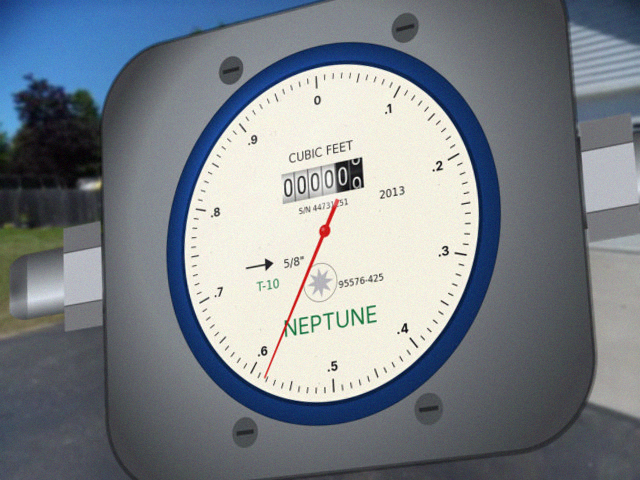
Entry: 8.58; ft³
